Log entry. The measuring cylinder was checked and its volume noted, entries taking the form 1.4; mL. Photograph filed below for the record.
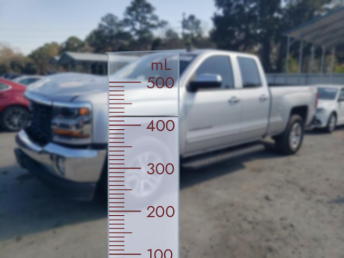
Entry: 420; mL
